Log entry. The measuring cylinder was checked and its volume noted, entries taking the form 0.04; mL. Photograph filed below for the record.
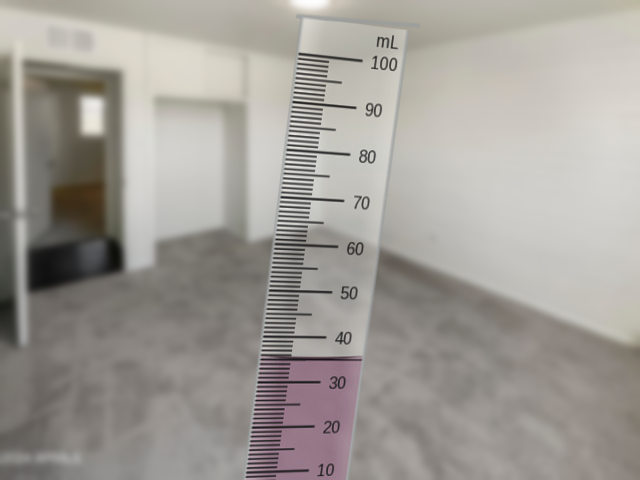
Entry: 35; mL
